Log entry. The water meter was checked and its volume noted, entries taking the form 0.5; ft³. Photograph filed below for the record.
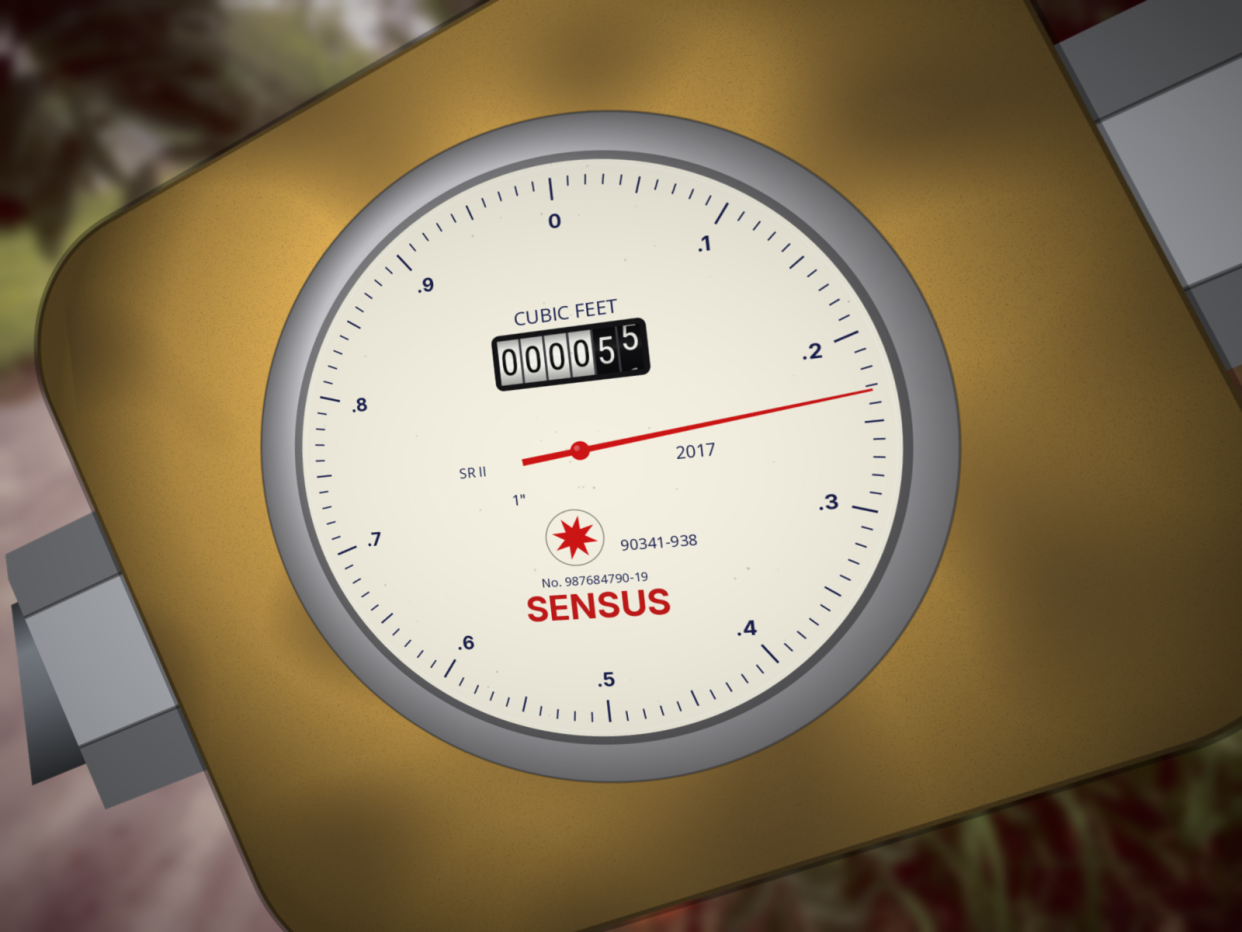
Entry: 55.23; ft³
